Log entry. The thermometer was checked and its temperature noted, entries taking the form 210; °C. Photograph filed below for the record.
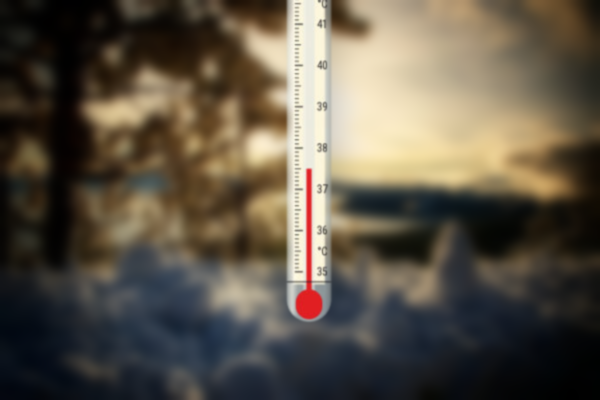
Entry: 37.5; °C
